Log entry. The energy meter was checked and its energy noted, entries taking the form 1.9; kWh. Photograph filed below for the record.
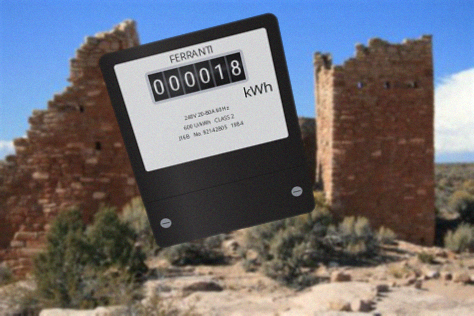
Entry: 18; kWh
